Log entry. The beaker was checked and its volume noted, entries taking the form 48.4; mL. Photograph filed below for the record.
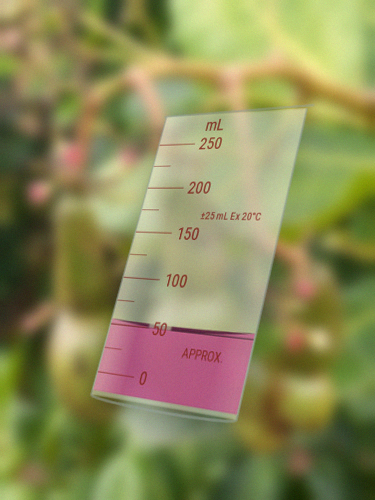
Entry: 50; mL
